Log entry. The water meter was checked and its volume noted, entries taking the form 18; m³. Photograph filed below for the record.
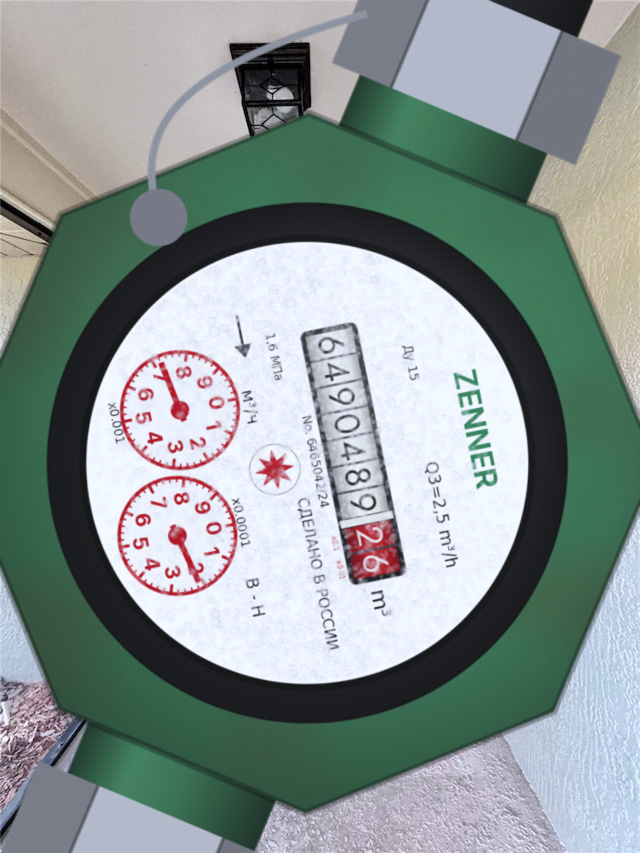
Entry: 6490489.2672; m³
